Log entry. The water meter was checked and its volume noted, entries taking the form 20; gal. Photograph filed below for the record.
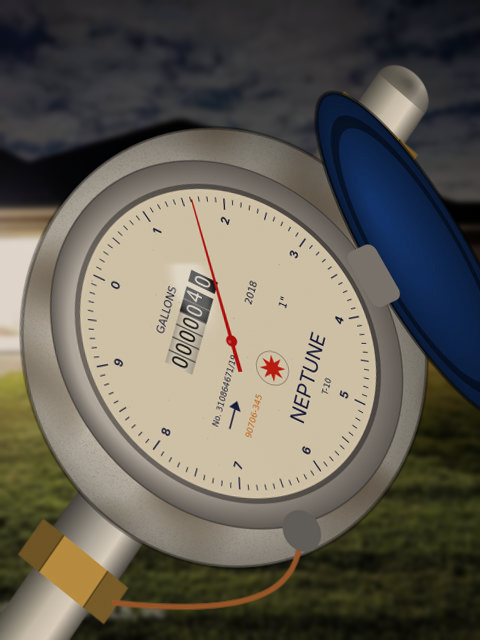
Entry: 41.6; gal
